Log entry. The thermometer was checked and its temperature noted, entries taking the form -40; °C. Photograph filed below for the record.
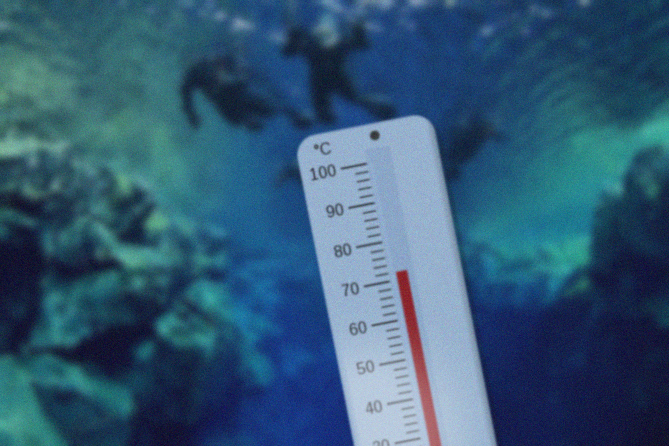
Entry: 72; °C
